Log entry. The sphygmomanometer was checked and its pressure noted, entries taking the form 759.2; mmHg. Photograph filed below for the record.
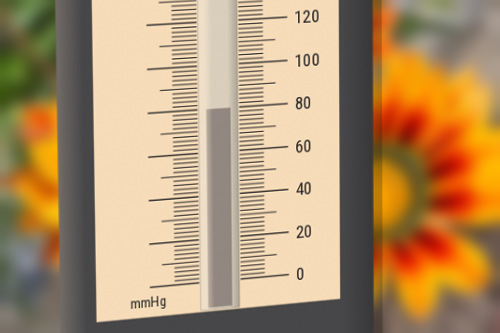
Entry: 80; mmHg
